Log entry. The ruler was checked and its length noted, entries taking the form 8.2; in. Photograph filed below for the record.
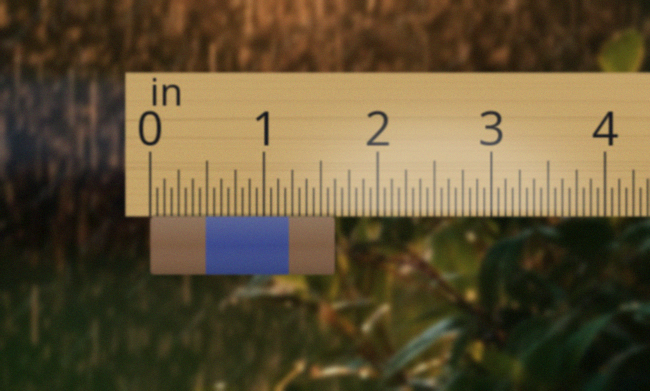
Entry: 1.625; in
